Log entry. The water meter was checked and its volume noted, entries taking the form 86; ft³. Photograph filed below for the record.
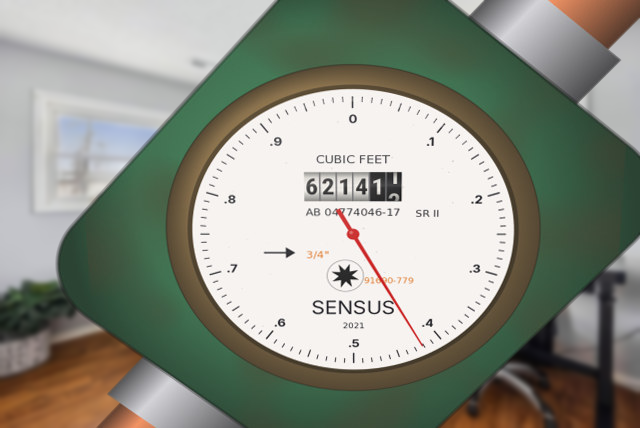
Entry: 621411.42; ft³
